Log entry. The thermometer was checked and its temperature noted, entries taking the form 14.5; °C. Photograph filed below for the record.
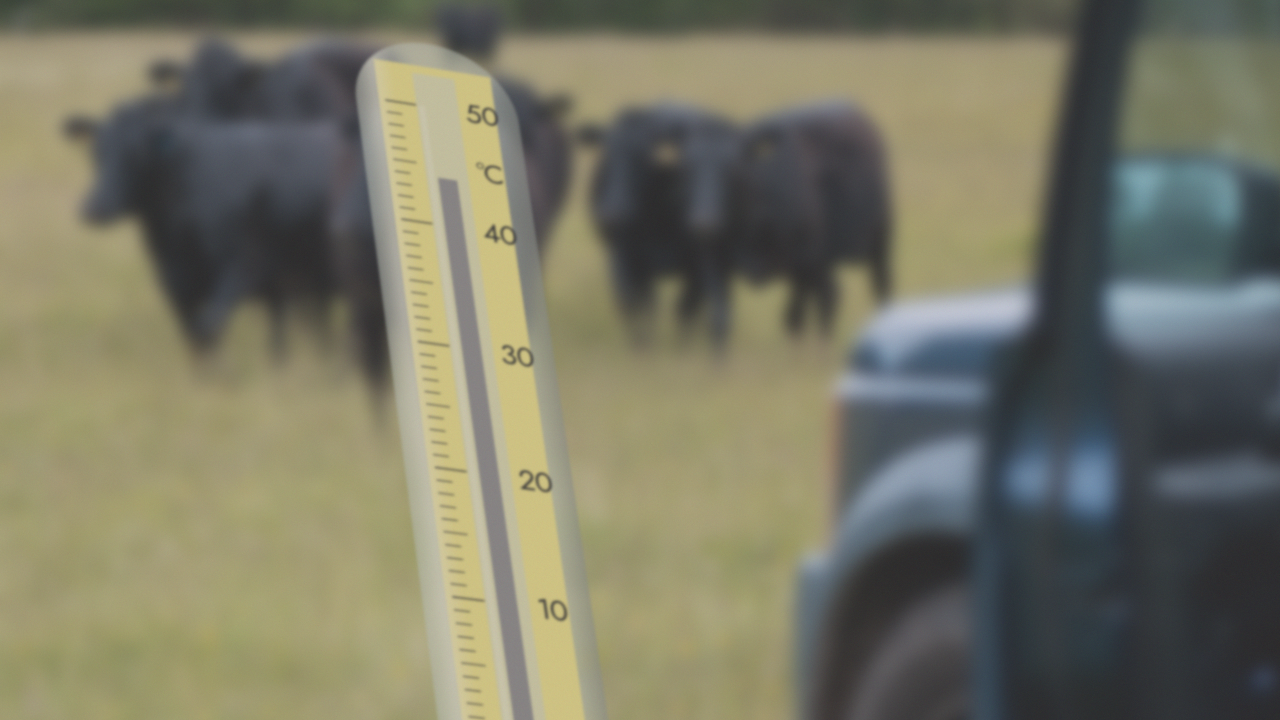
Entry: 44; °C
